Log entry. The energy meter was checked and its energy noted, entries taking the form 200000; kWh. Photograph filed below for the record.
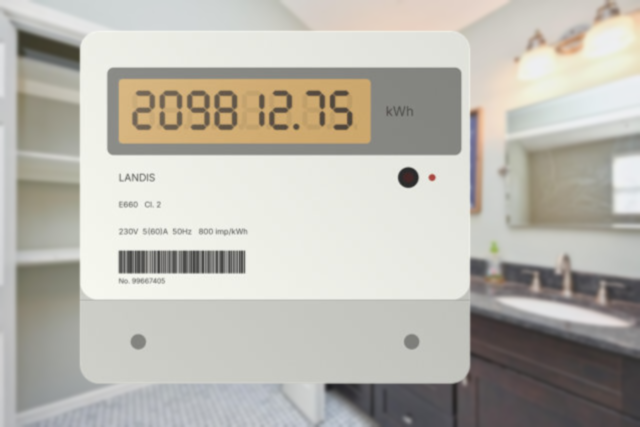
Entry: 209812.75; kWh
